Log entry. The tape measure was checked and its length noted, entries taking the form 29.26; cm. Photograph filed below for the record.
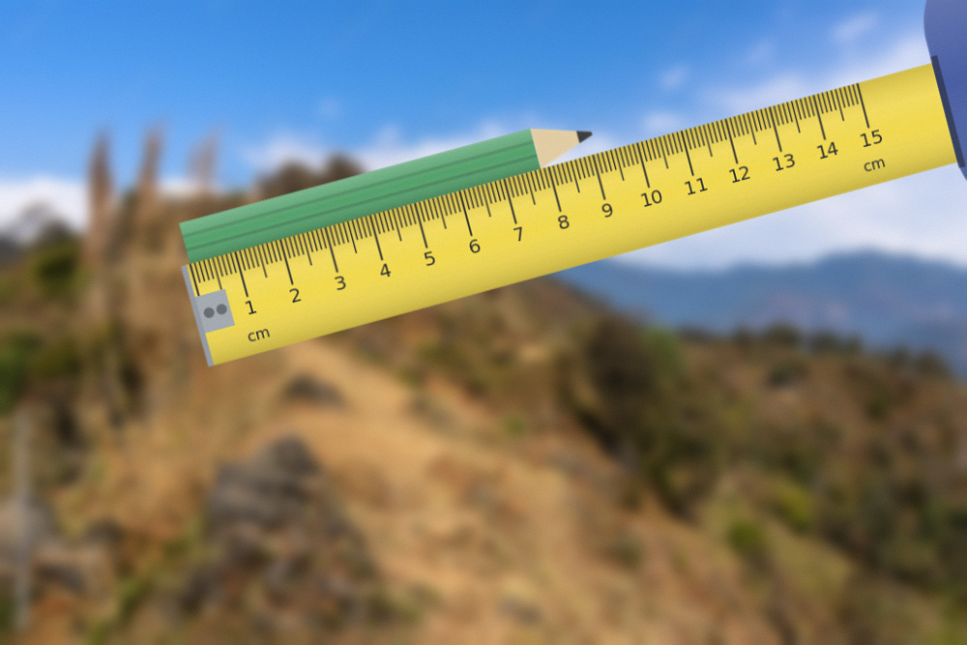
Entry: 9.1; cm
